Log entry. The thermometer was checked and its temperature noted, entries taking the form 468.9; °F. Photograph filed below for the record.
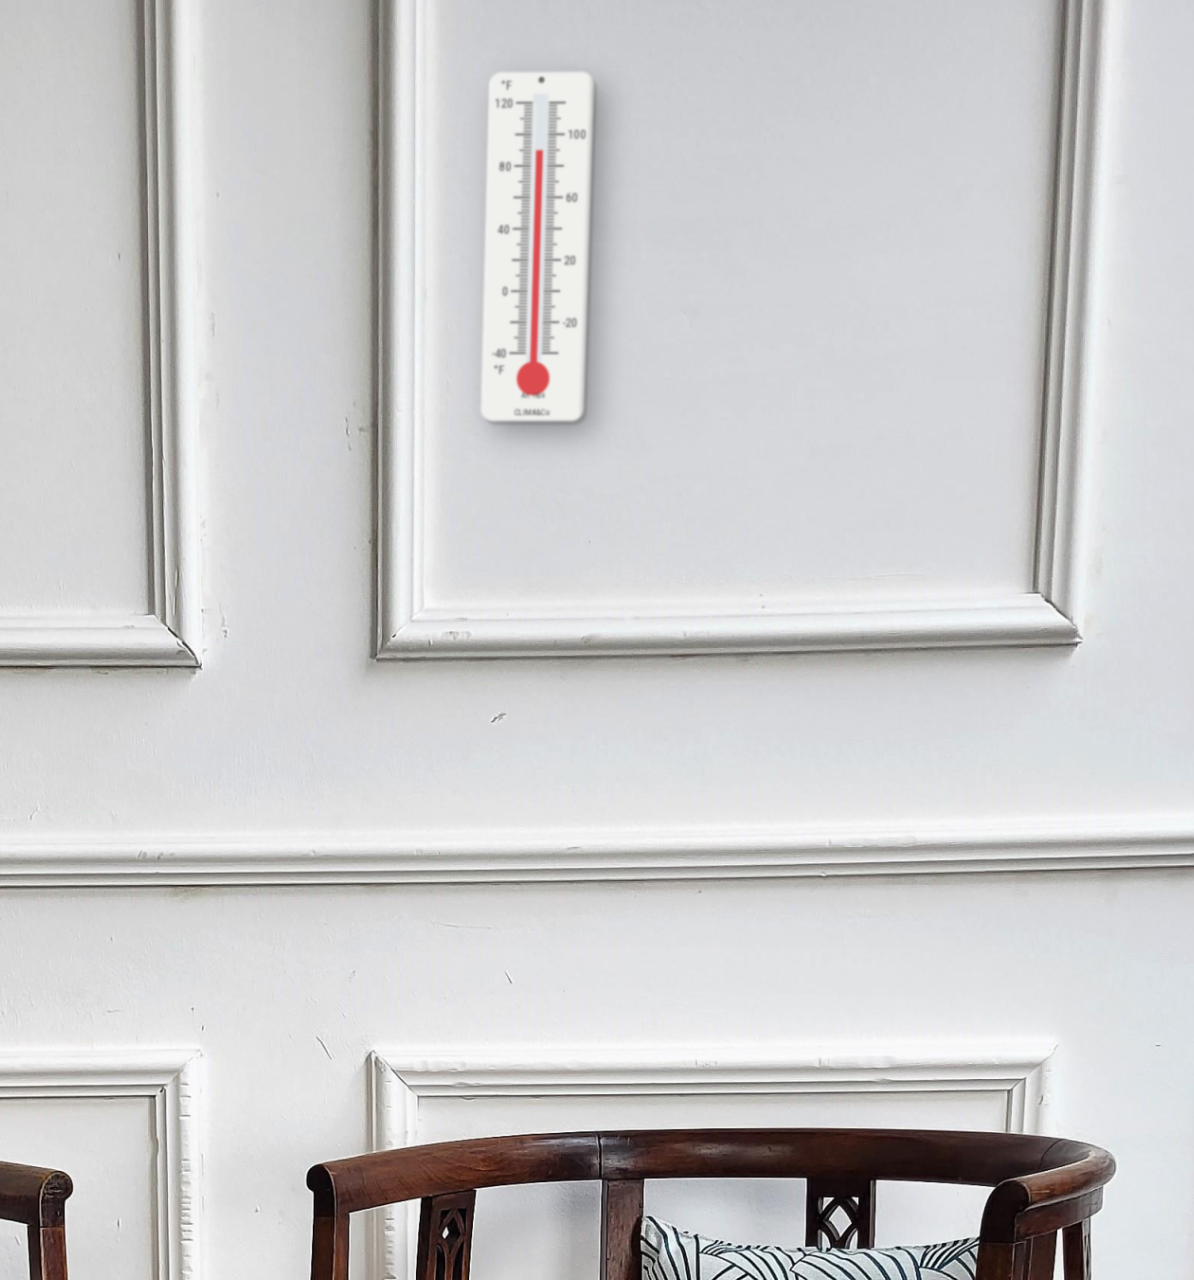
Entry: 90; °F
